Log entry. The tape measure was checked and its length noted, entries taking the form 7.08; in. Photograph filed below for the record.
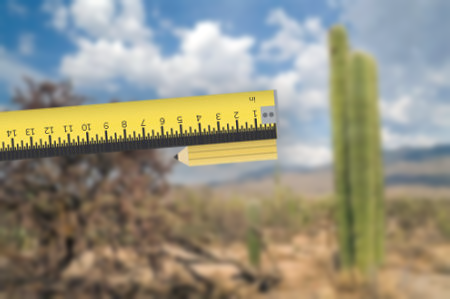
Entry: 5.5; in
